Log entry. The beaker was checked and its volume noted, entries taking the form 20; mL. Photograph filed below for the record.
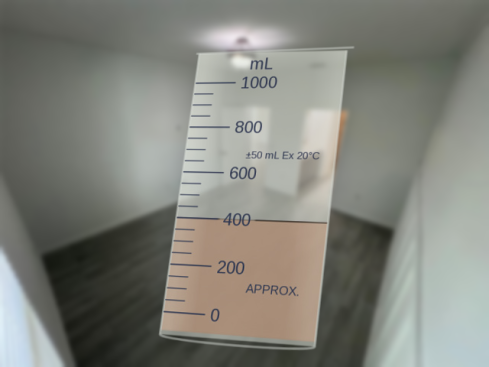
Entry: 400; mL
